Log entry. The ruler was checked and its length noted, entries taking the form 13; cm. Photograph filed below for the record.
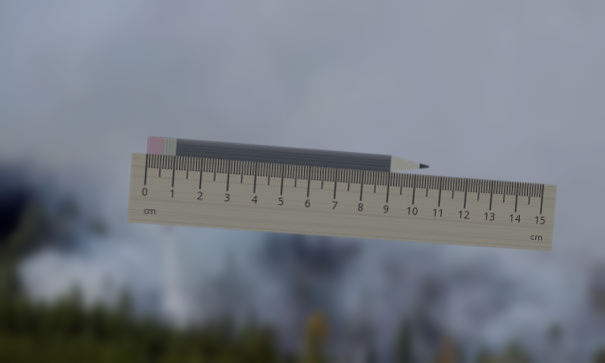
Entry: 10.5; cm
